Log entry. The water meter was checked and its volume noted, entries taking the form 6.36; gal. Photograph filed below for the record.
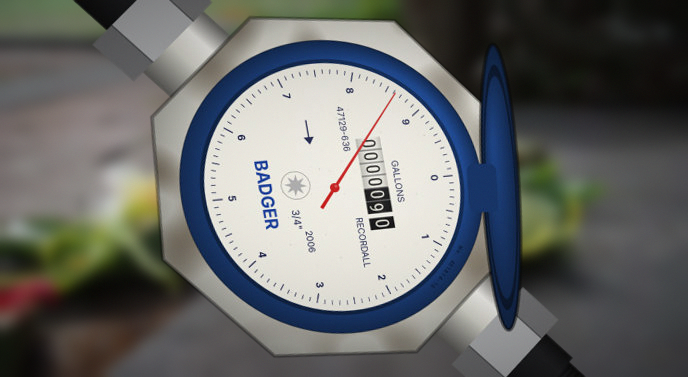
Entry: 88.6; gal
